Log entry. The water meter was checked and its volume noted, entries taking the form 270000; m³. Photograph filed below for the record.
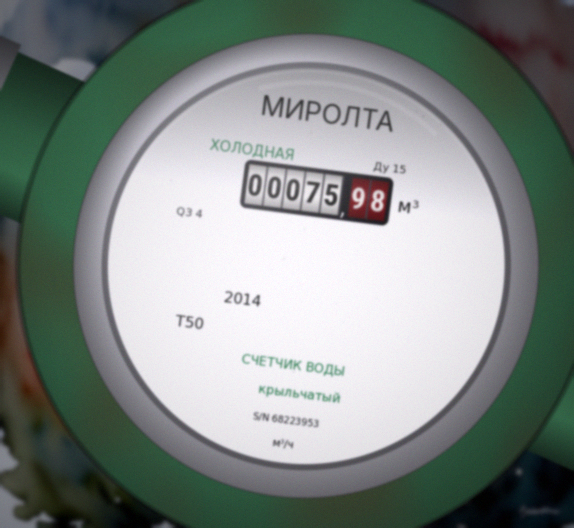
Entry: 75.98; m³
